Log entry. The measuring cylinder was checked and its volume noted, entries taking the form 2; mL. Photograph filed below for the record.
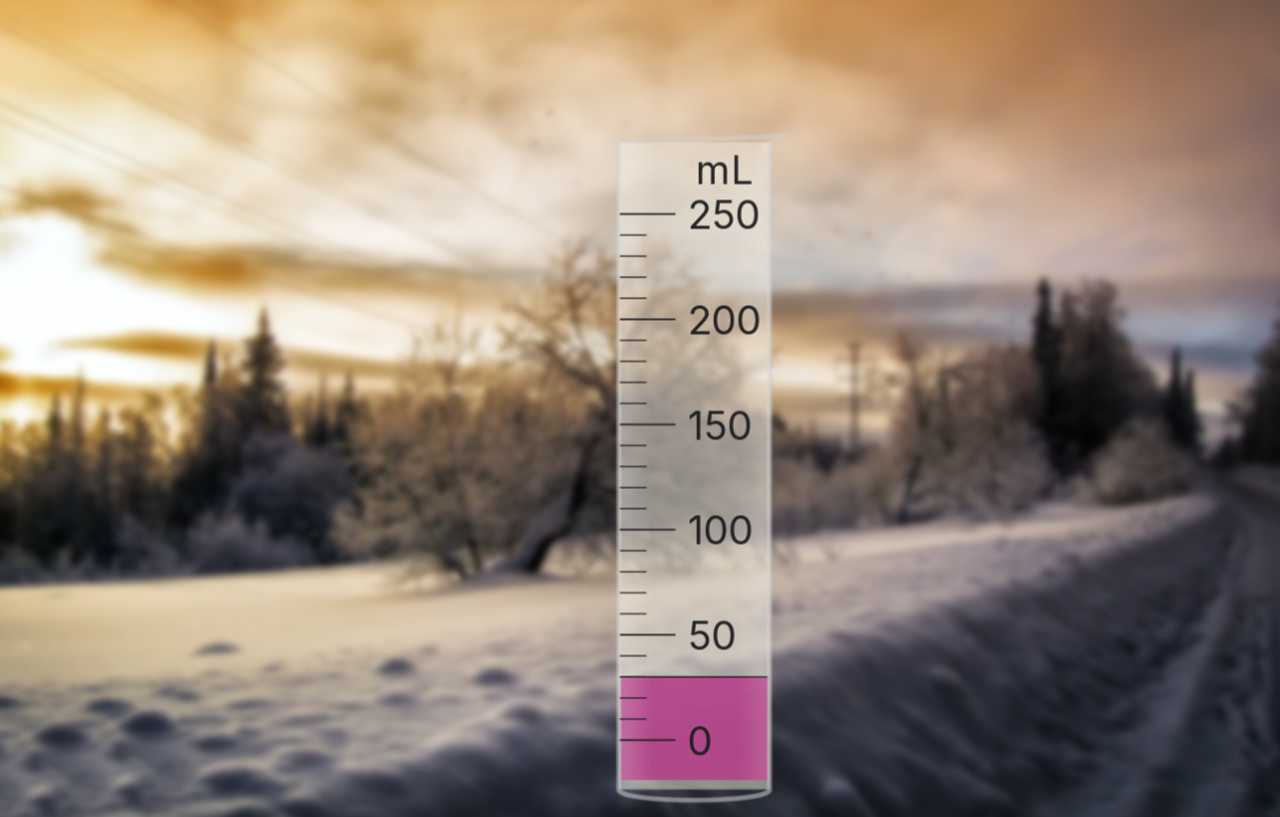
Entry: 30; mL
